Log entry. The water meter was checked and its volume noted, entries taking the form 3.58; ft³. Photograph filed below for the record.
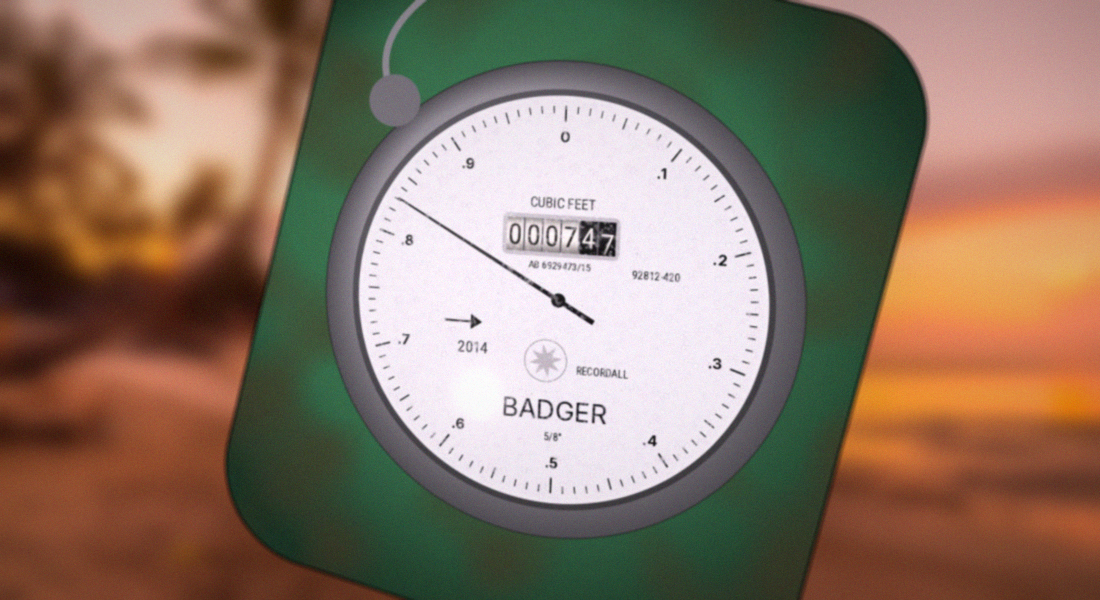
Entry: 746.83; ft³
